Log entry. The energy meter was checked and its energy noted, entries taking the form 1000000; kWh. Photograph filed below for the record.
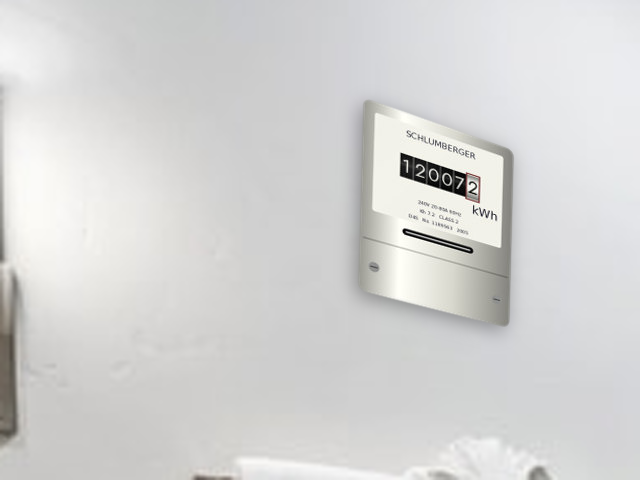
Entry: 12007.2; kWh
